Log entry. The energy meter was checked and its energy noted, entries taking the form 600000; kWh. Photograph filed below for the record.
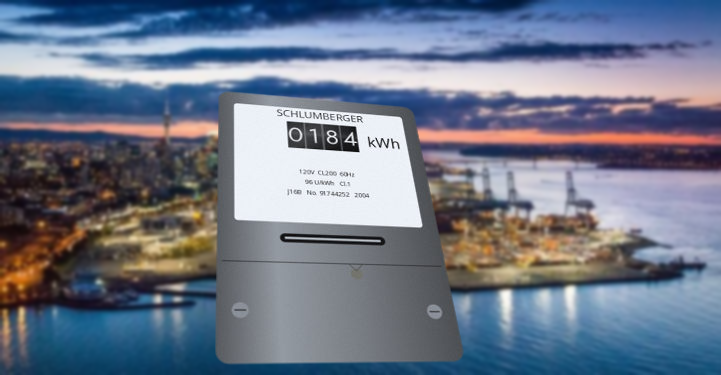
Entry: 184; kWh
